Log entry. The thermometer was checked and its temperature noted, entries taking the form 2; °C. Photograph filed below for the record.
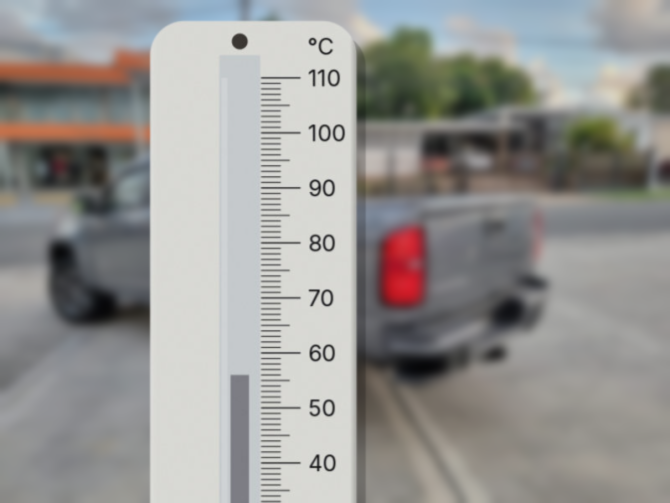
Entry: 56; °C
